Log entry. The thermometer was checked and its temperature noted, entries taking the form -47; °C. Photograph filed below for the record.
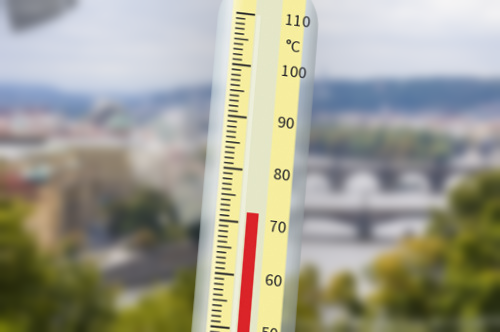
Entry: 72; °C
